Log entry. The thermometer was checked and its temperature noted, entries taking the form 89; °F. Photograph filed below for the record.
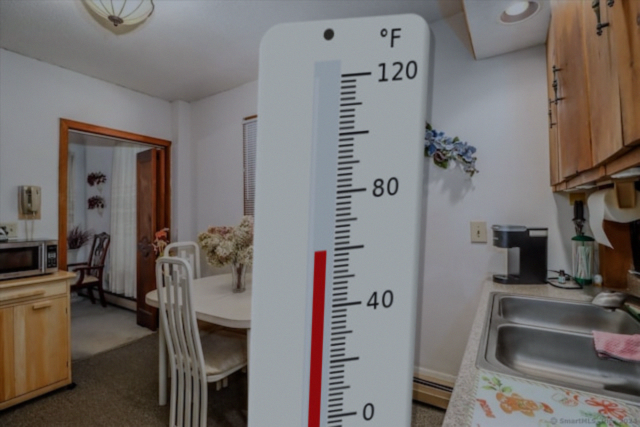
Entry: 60; °F
